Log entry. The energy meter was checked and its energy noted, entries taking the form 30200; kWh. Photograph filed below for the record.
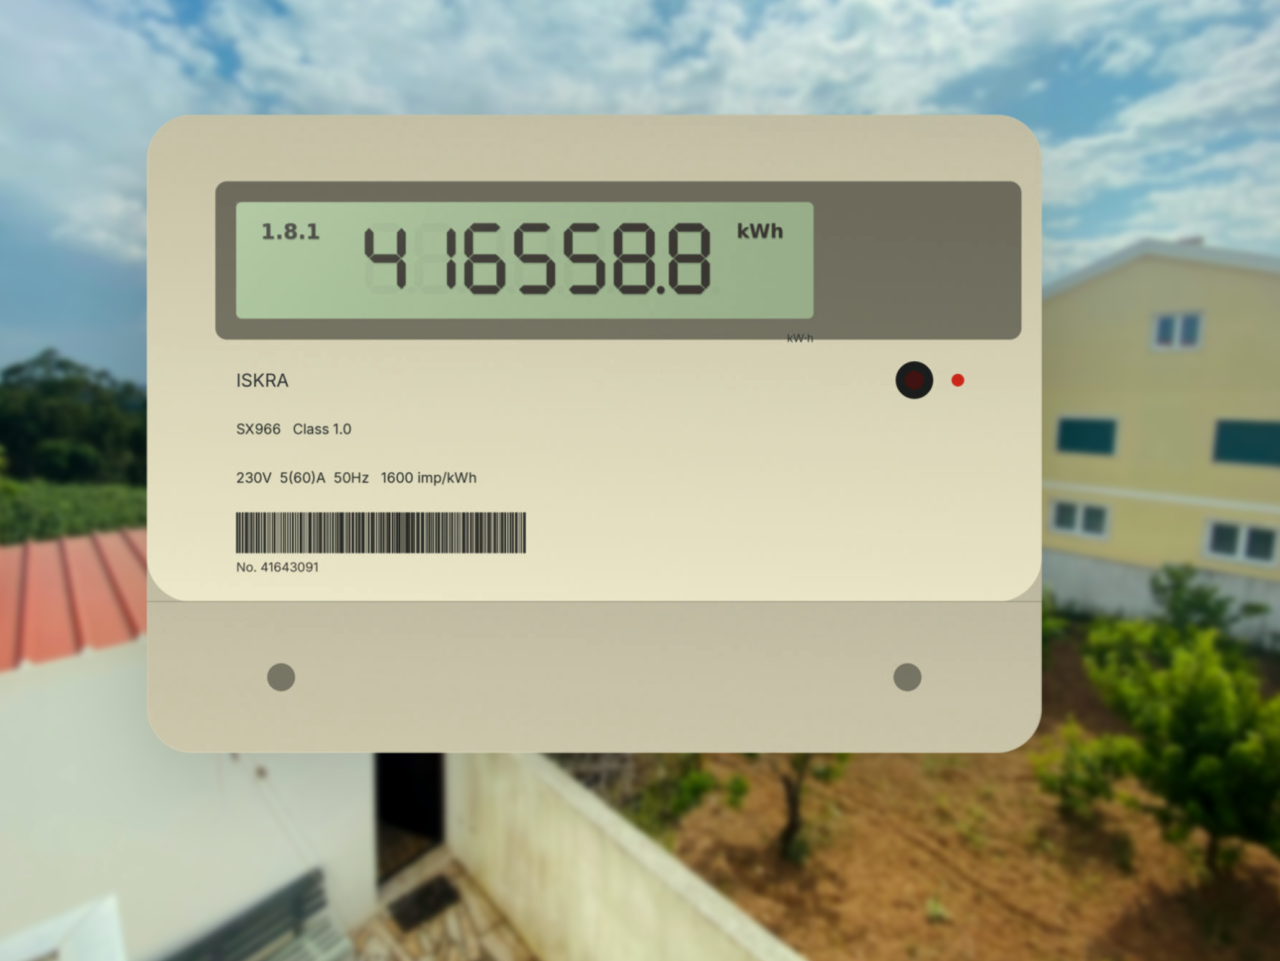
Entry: 416558.8; kWh
